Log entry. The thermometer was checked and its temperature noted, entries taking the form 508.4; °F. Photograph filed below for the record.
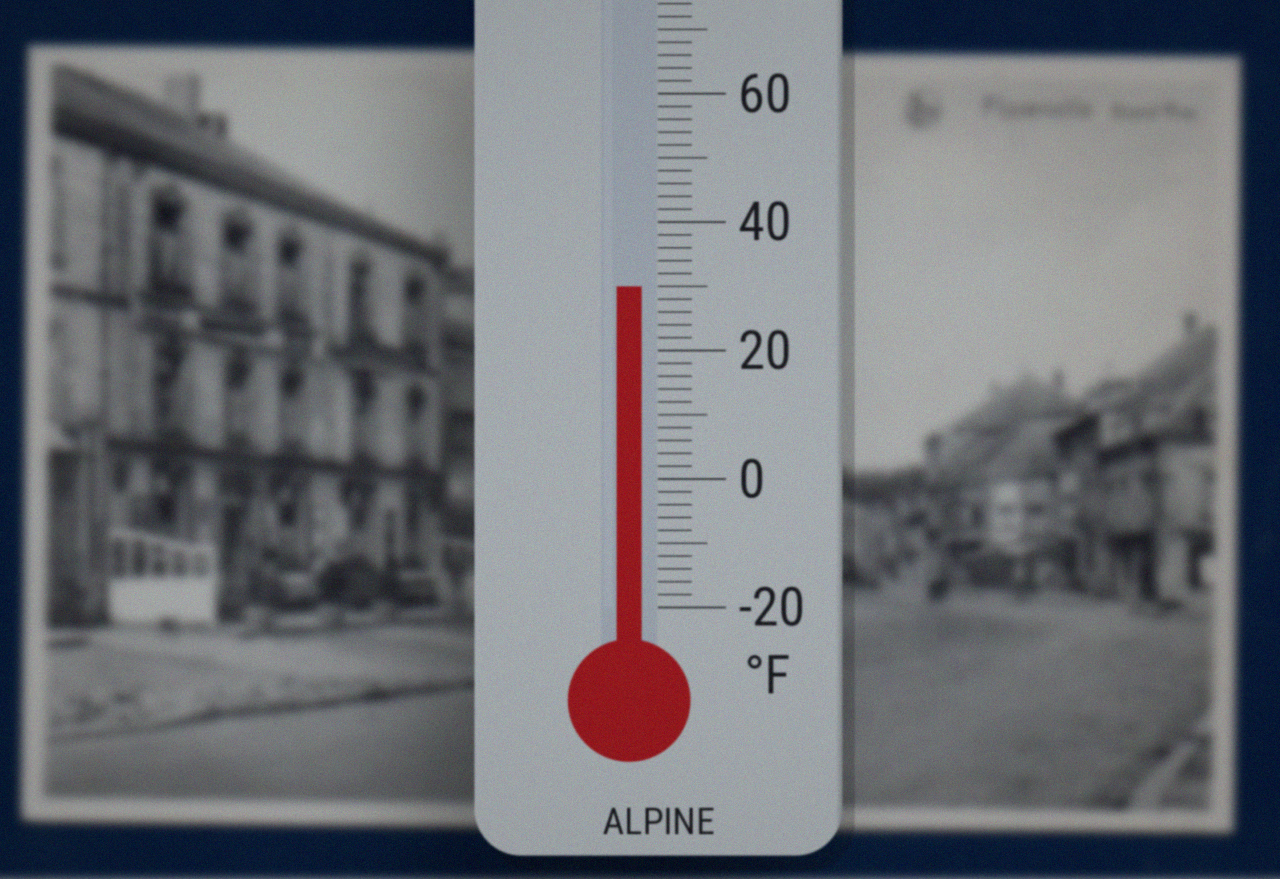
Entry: 30; °F
